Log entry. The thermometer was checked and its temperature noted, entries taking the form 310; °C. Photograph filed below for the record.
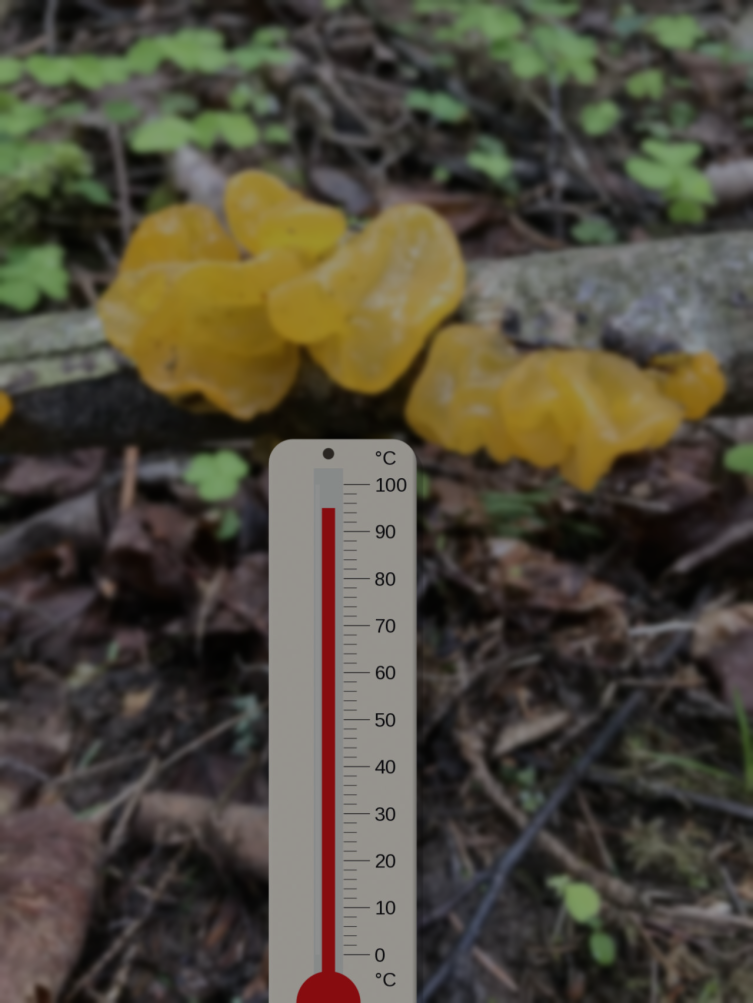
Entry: 95; °C
